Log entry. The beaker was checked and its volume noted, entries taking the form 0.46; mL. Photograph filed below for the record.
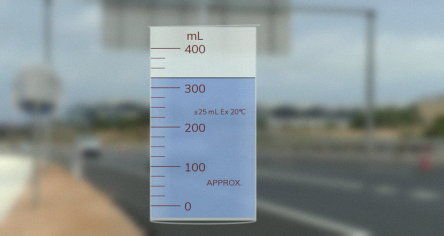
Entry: 325; mL
